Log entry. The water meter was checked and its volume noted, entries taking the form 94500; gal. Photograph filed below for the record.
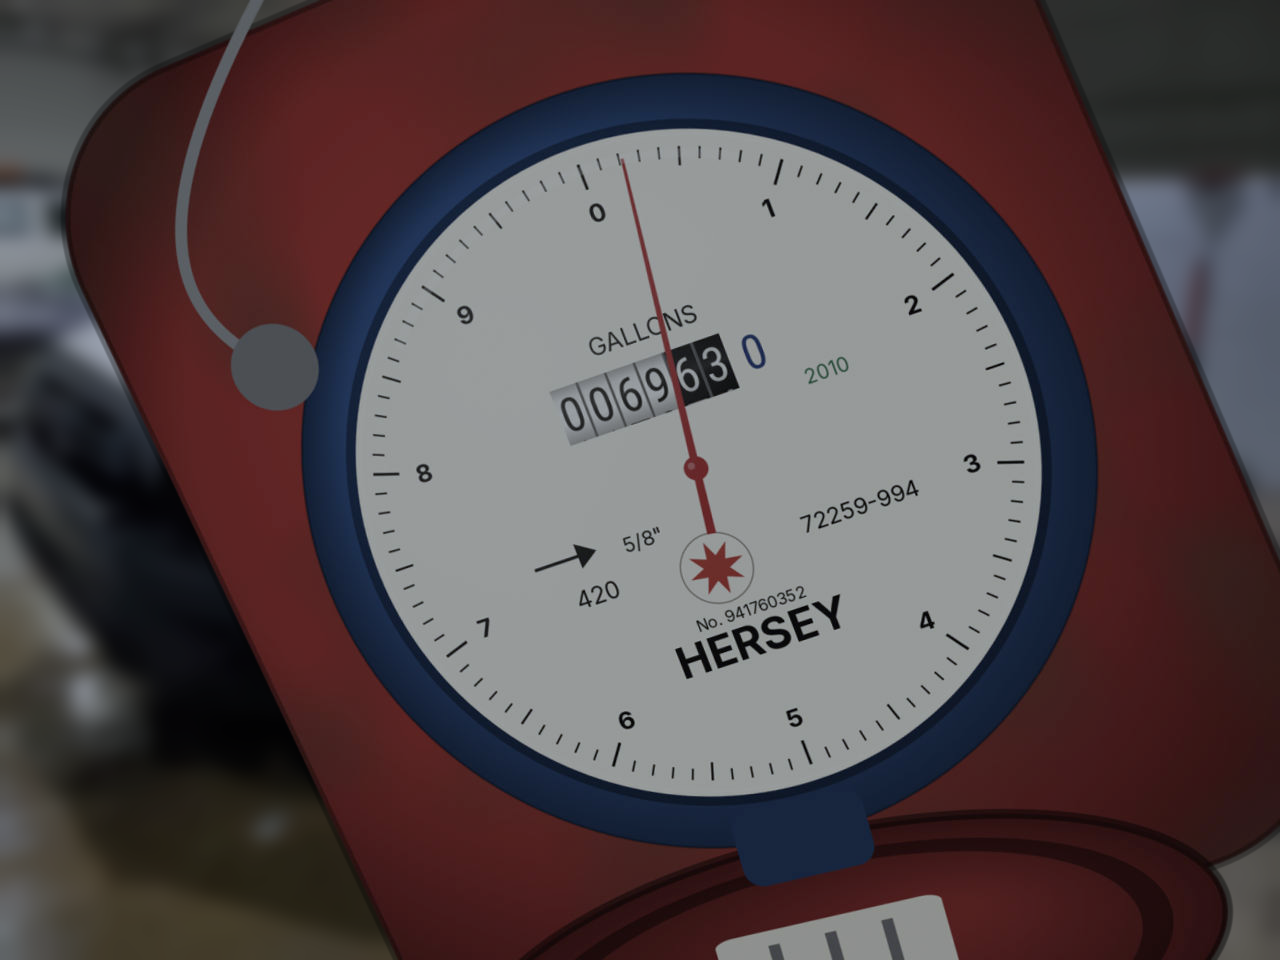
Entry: 69630.2; gal
